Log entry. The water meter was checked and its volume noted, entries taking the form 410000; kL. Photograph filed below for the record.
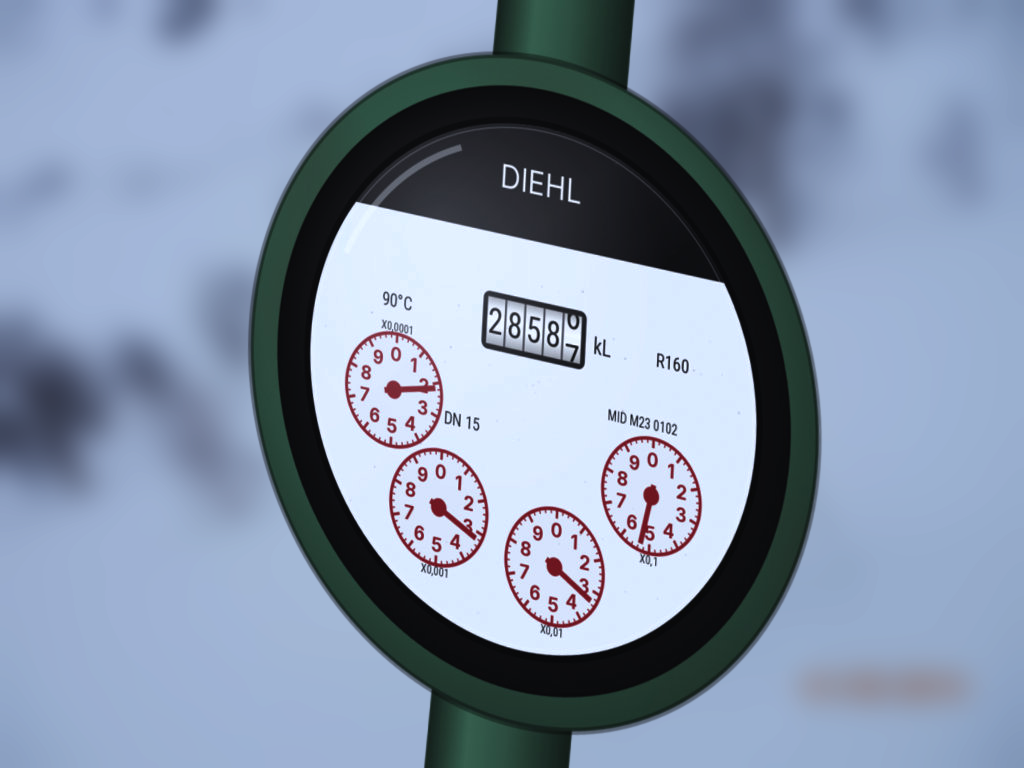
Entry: 28586.5332; kL
